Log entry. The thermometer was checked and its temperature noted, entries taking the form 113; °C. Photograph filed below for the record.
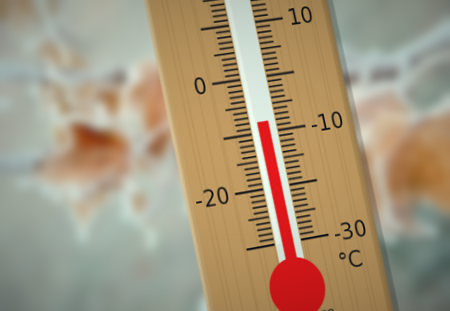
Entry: -8; °C
